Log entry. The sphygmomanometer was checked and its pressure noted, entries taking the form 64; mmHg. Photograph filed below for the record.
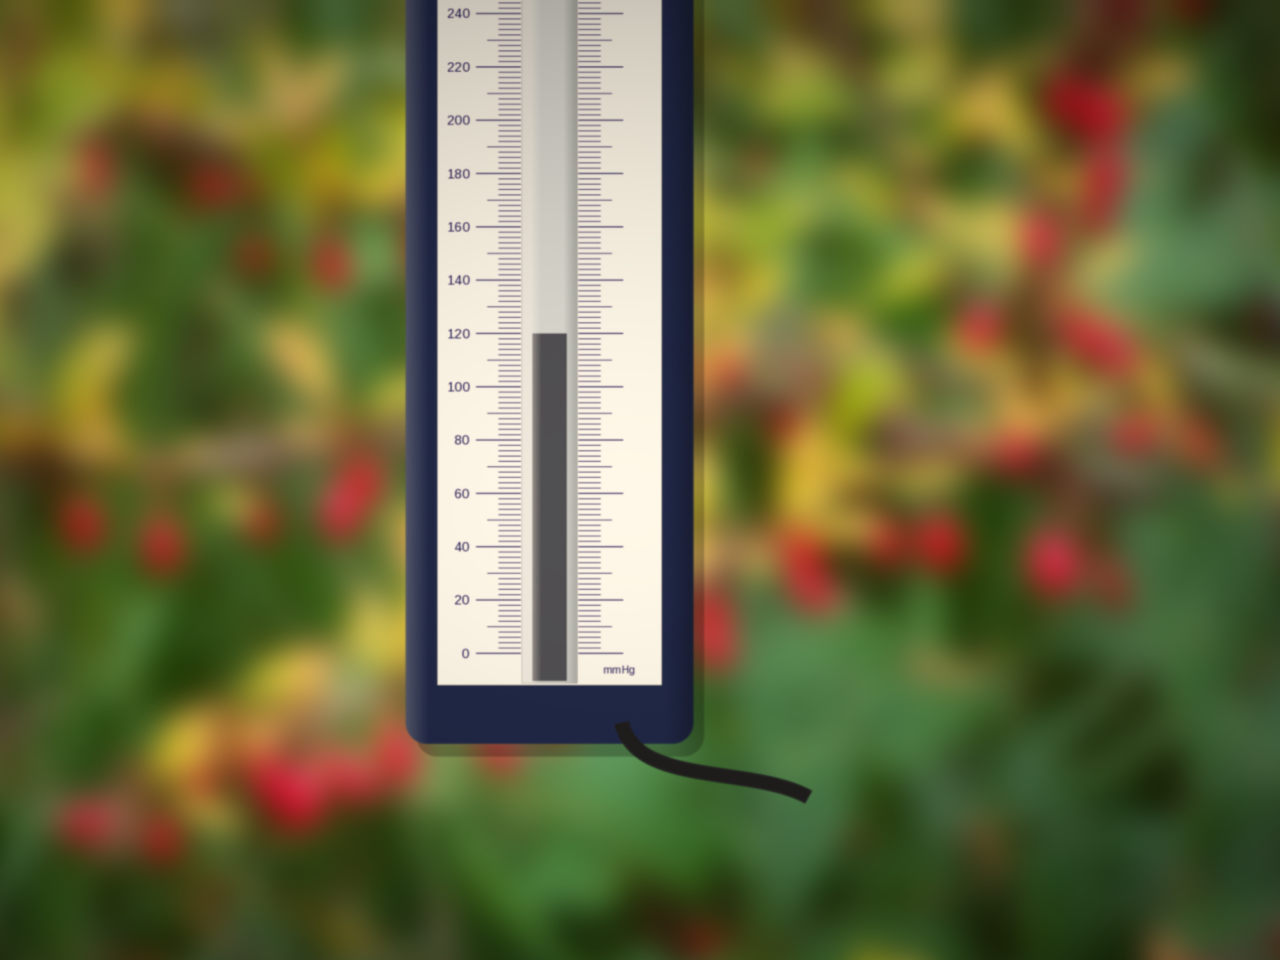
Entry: 120; mmHg
